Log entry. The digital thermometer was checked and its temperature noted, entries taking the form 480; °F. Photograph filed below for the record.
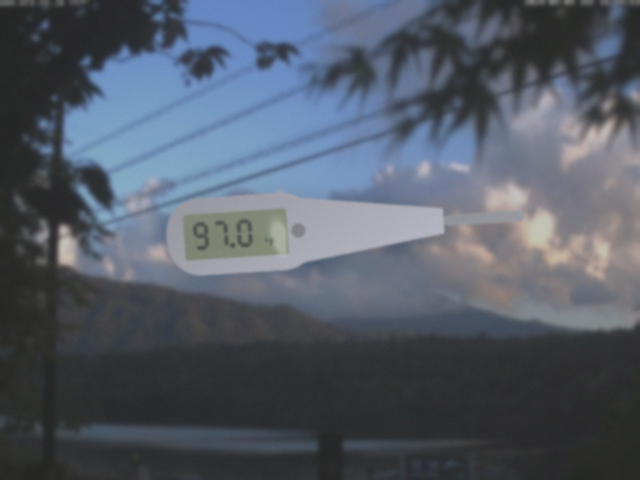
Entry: 97.0; °F
